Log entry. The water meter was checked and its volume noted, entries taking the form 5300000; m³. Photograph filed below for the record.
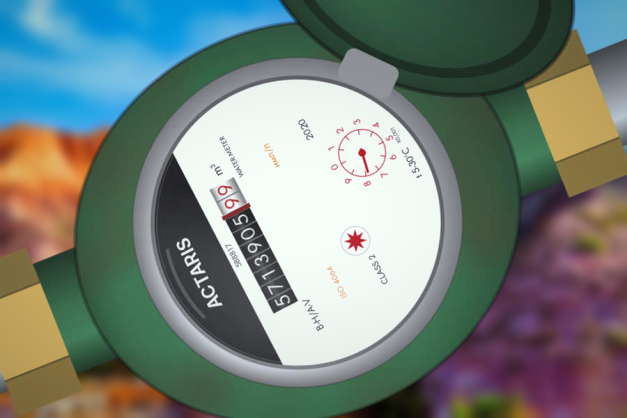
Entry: 5713905.997; m³
